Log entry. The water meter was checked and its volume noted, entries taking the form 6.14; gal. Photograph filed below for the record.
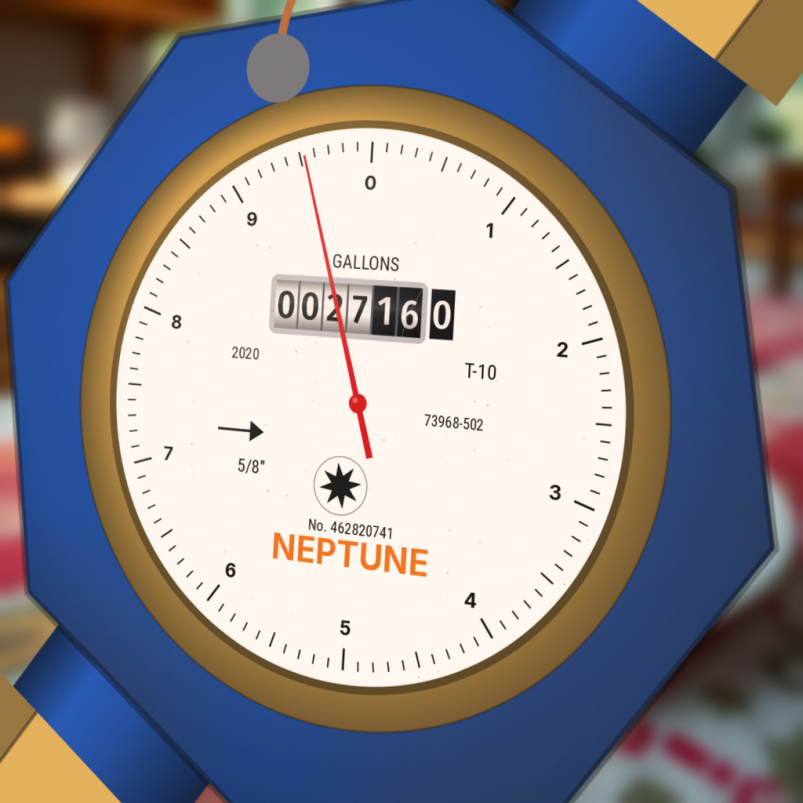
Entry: 27159.5; gal
